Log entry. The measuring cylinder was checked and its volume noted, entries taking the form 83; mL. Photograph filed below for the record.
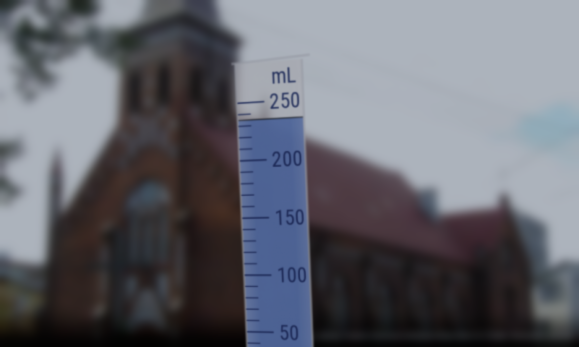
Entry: 235; mL
